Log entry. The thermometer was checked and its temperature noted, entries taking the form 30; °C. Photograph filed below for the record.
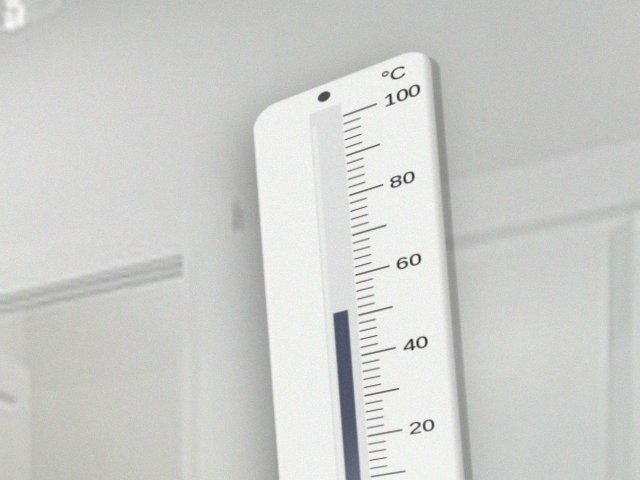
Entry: 52; °C
